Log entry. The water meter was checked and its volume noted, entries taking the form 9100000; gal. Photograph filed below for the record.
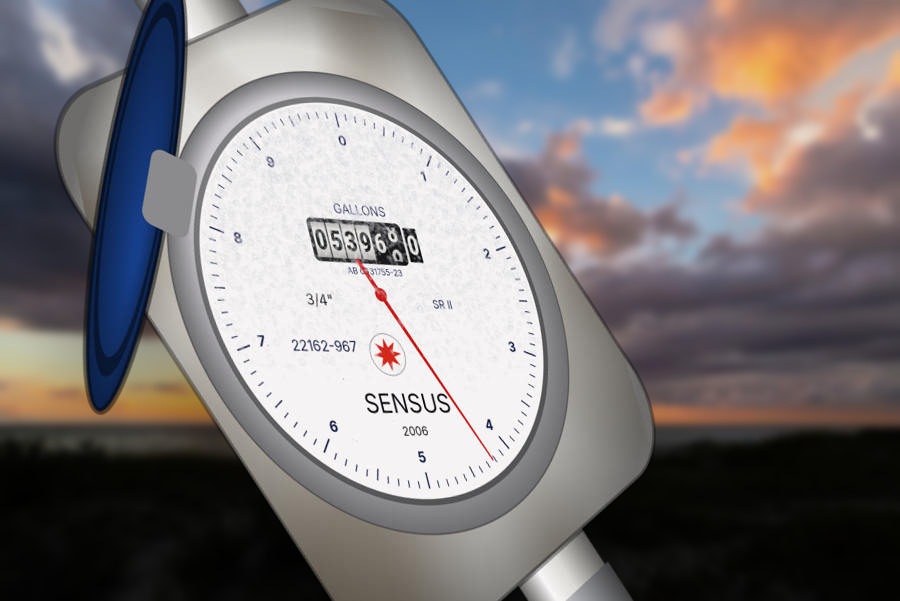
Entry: 539684.2; gal
